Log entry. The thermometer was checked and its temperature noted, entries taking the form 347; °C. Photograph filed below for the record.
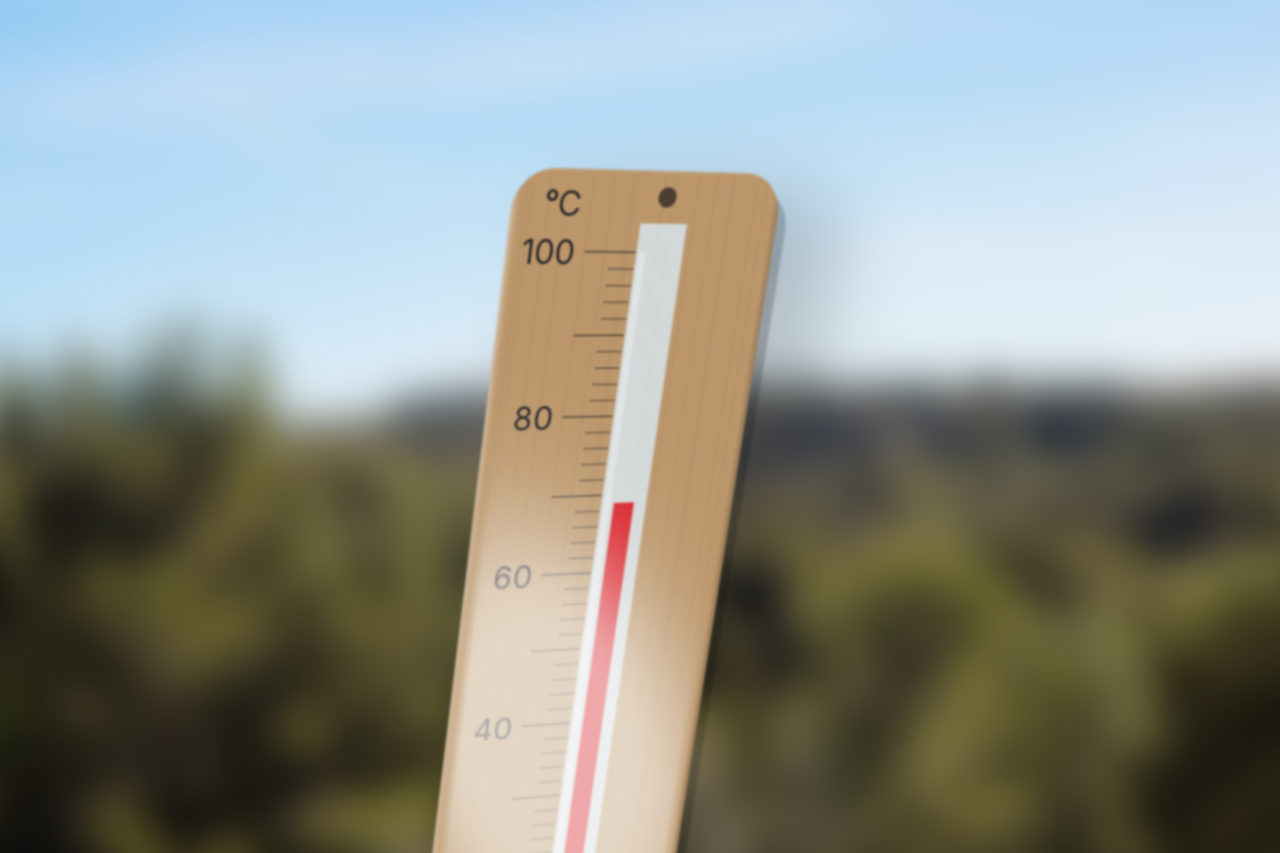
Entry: 69; °C
